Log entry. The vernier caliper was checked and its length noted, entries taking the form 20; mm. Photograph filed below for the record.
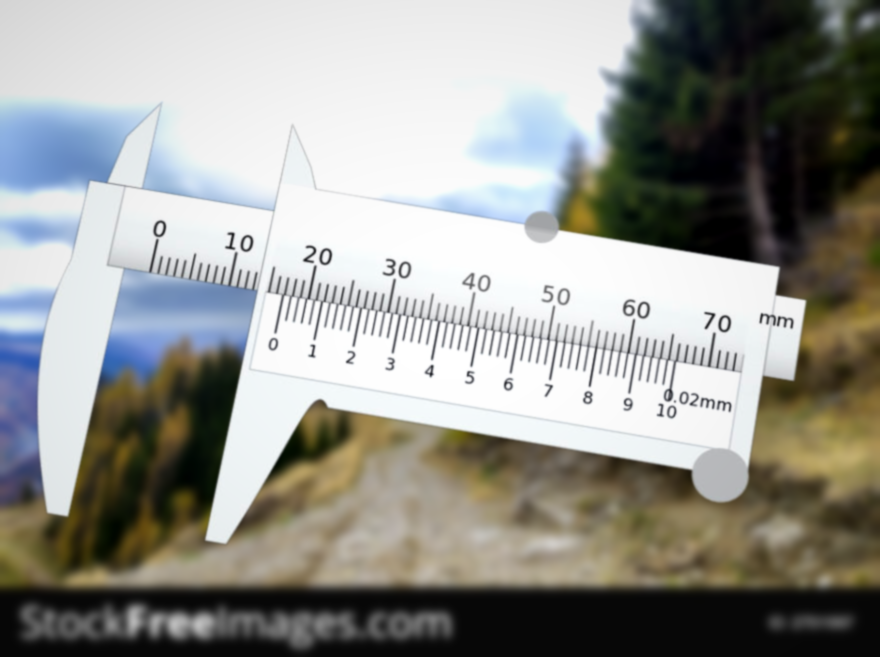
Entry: 16.8; mm
